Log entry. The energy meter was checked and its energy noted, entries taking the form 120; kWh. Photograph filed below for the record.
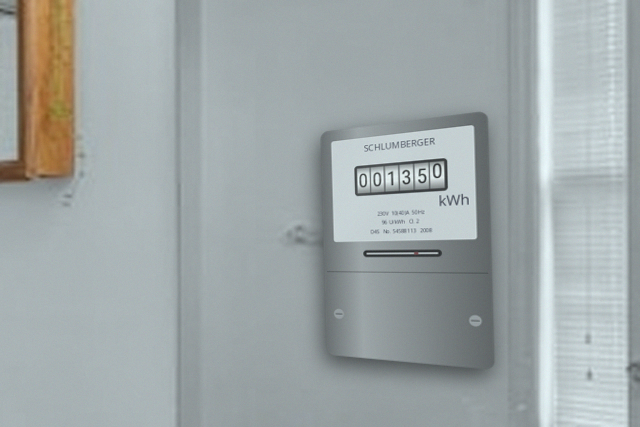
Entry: 1350; kWh
